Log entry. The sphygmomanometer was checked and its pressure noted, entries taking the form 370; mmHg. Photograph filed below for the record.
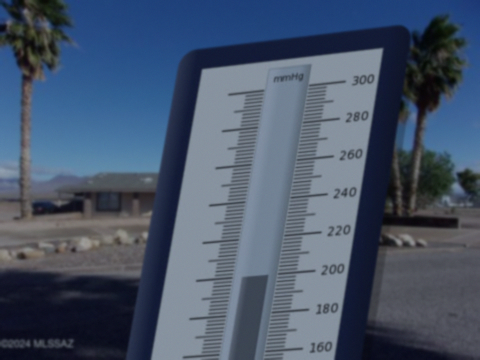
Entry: 200; mmHg
